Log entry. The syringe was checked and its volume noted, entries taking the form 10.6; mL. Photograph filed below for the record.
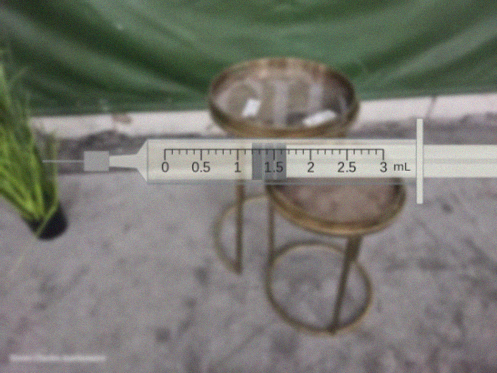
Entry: 1.2; mL
